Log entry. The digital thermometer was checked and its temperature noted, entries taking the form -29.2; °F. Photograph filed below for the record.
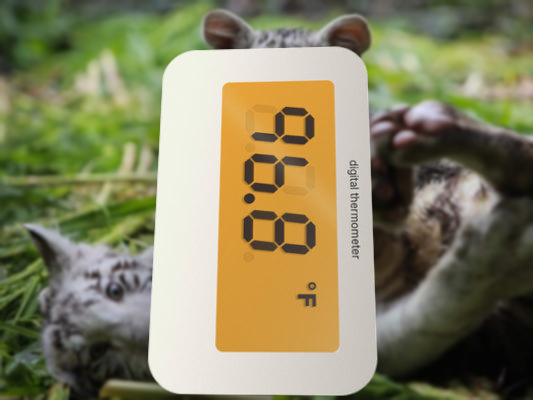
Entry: 96.8; °F
